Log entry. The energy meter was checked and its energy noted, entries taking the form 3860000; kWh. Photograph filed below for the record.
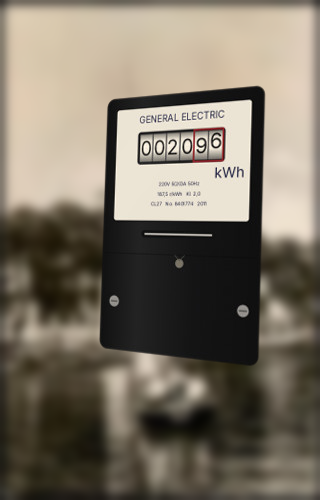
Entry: 20.96; kWh
